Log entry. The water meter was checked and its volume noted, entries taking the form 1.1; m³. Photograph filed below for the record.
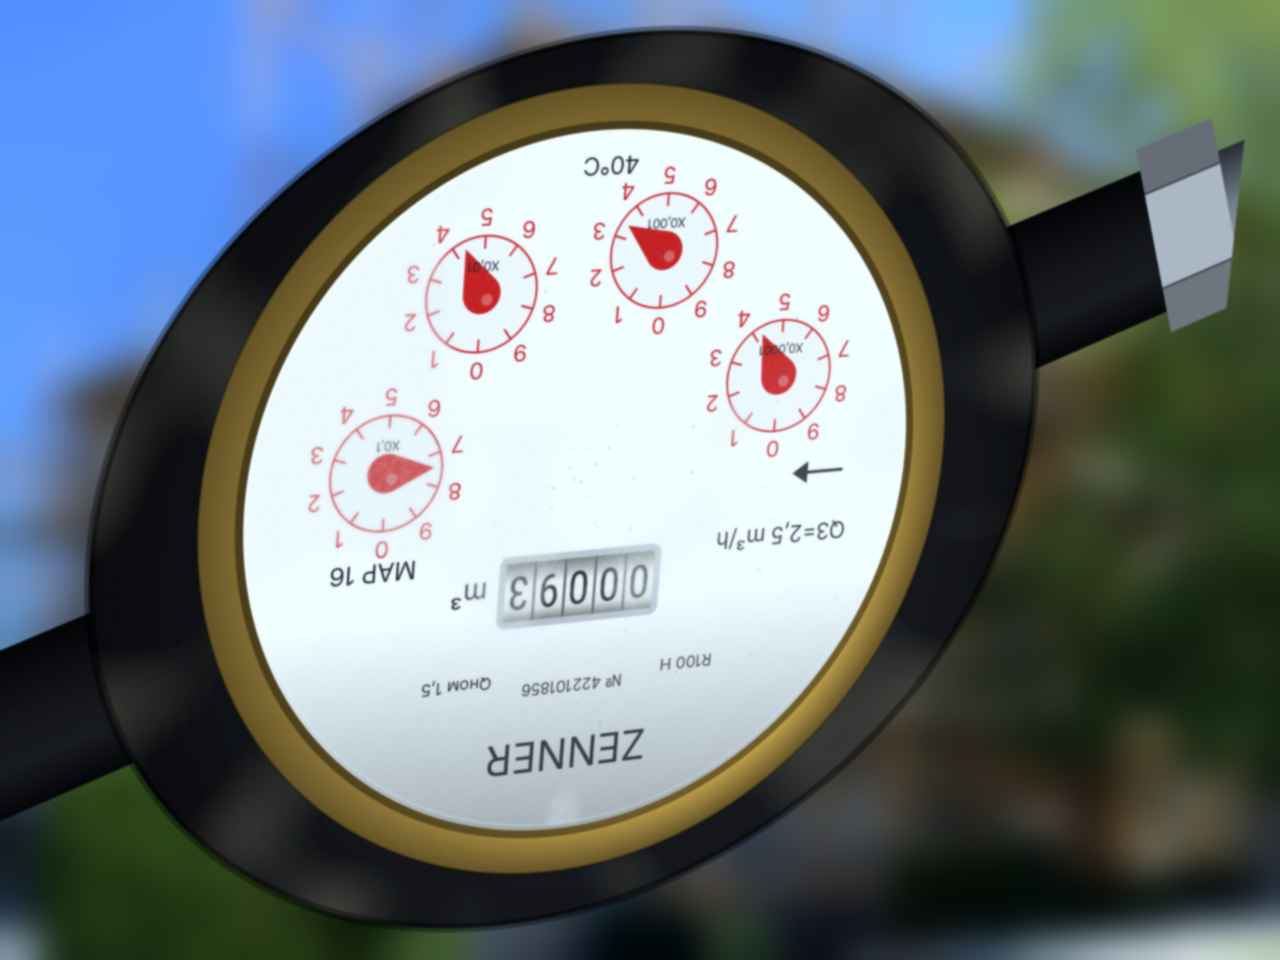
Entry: 93.7434; m³
